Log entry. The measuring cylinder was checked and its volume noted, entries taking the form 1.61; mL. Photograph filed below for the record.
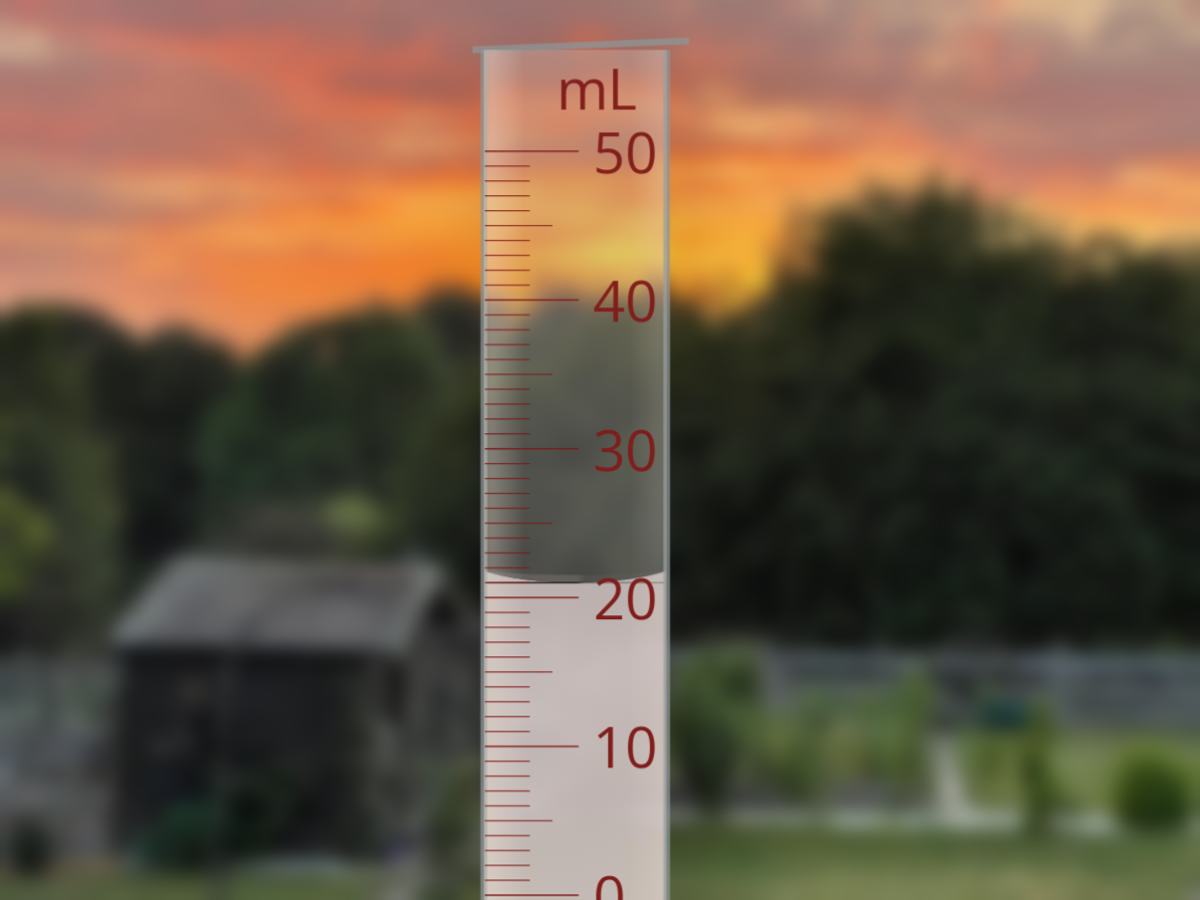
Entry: 21; mL
